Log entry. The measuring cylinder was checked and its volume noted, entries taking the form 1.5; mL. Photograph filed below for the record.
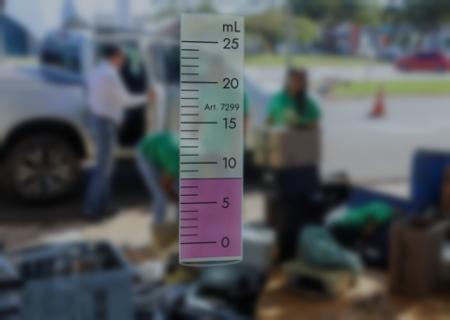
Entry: 8; mL
